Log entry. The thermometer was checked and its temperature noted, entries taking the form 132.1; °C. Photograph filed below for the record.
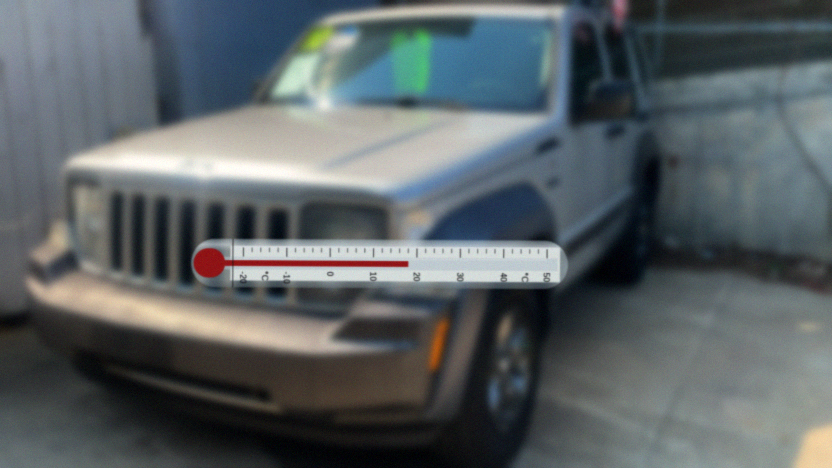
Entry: 18; °C
